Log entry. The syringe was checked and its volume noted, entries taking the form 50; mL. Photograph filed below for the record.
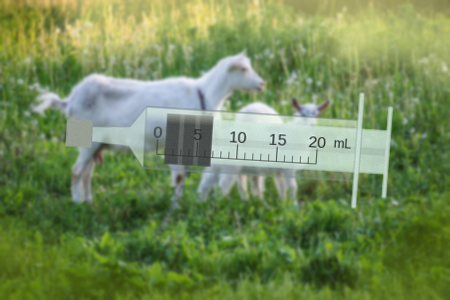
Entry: 1; mL
